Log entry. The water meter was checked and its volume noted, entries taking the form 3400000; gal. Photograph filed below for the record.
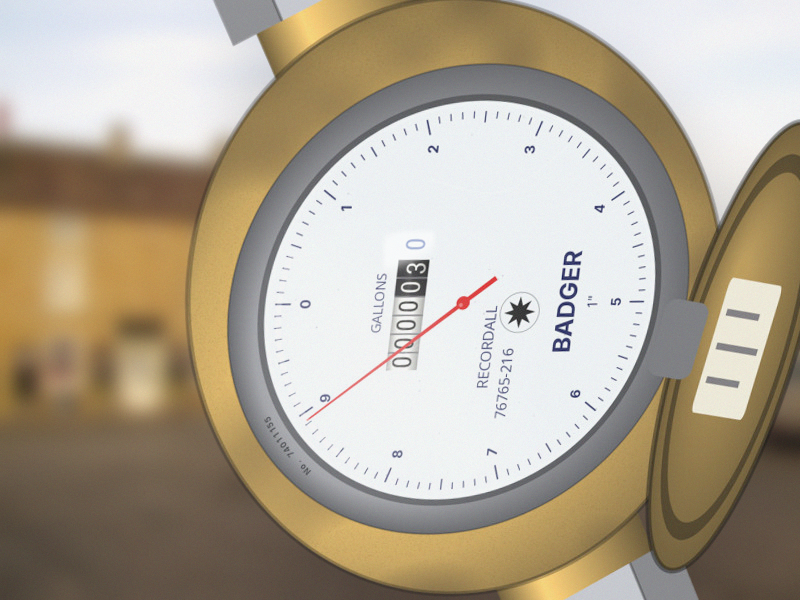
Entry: 28.9; gal
